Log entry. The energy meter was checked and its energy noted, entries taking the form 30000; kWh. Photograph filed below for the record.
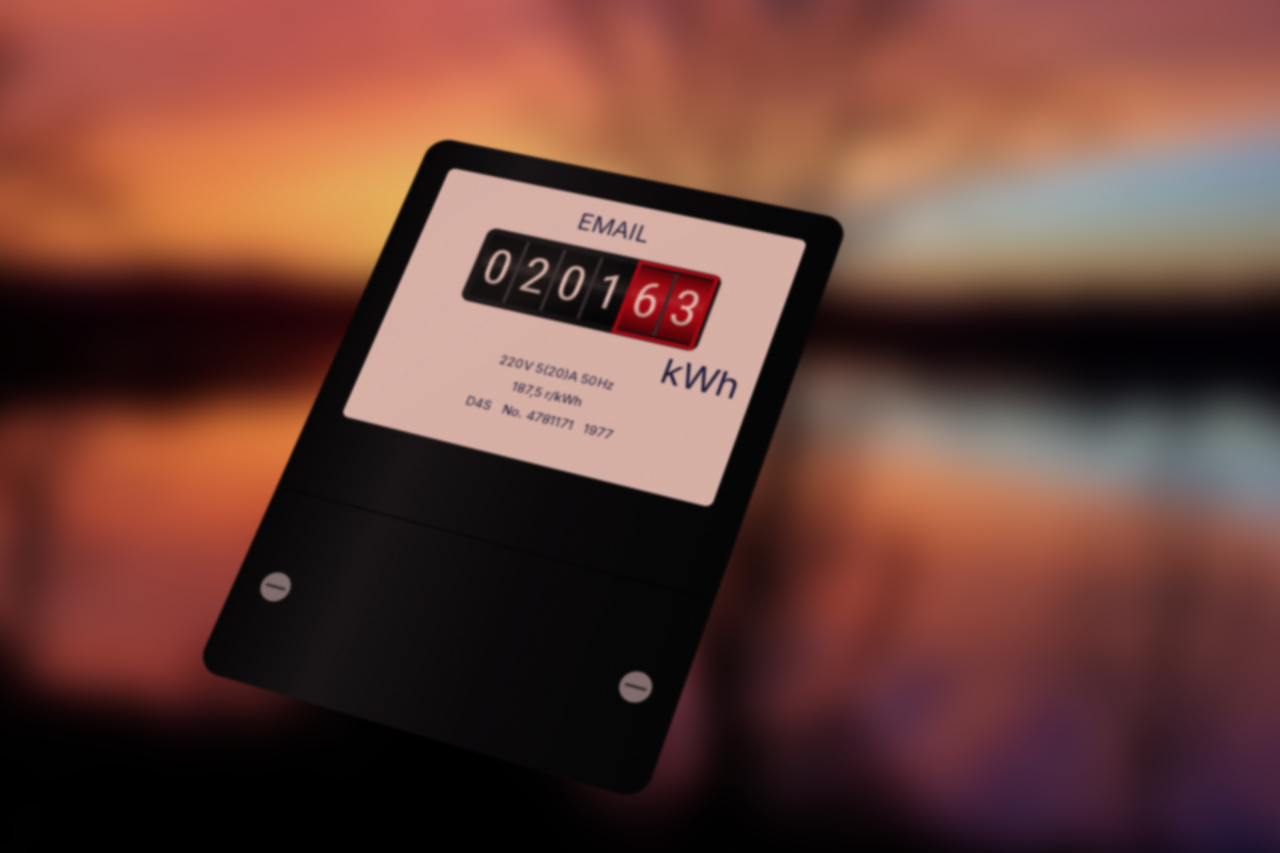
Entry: 201.63; kWh
